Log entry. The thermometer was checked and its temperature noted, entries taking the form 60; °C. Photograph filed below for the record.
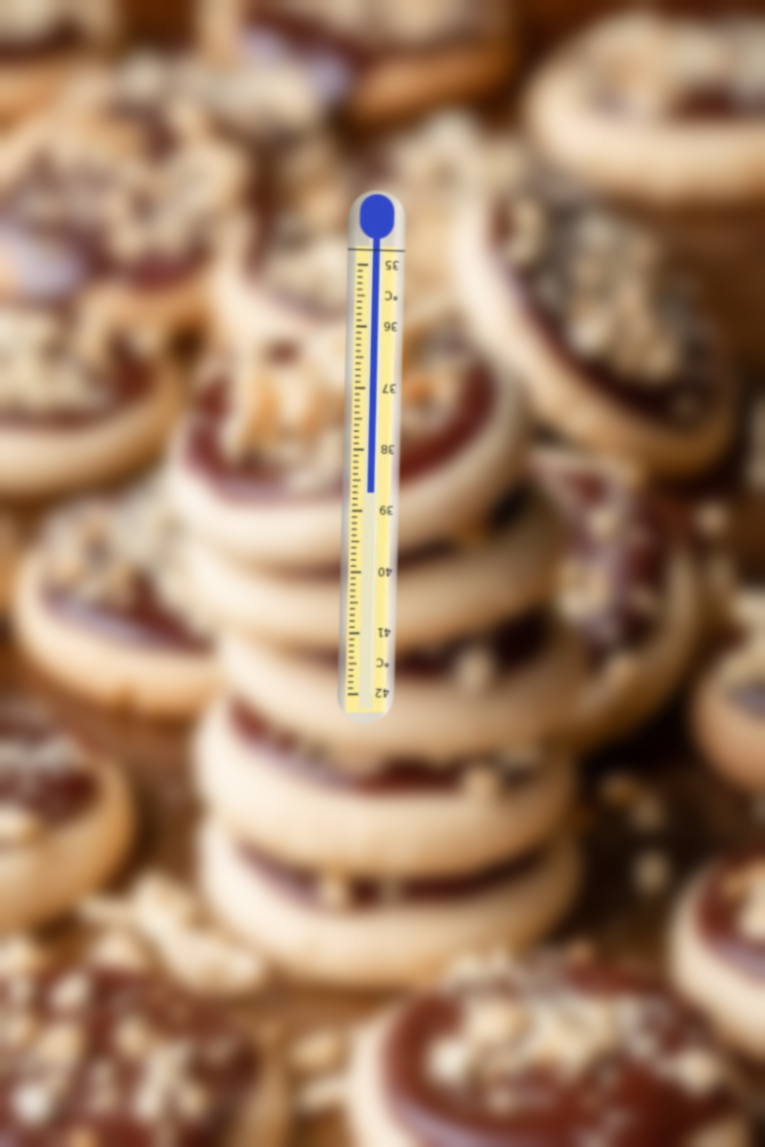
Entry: 38.7; °C
